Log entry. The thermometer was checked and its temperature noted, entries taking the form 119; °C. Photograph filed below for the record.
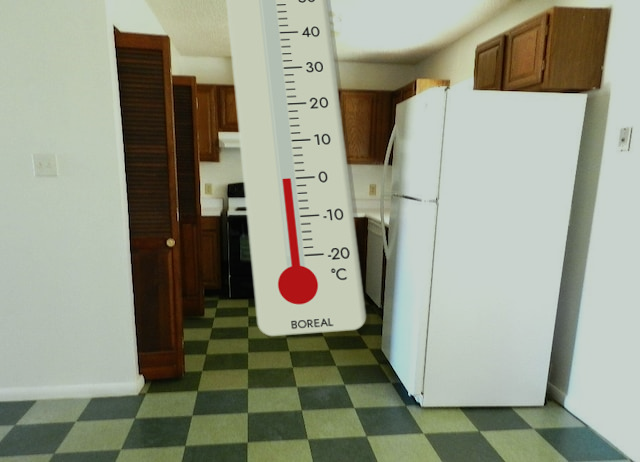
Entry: 0; °C
